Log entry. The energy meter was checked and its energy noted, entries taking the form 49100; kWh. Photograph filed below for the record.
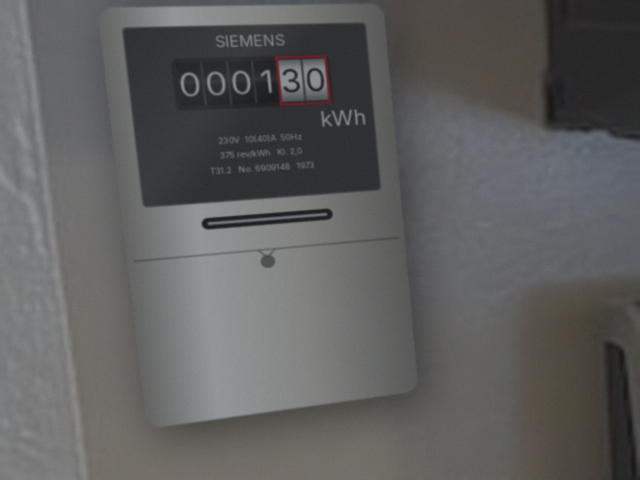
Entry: 1.30; kWh
